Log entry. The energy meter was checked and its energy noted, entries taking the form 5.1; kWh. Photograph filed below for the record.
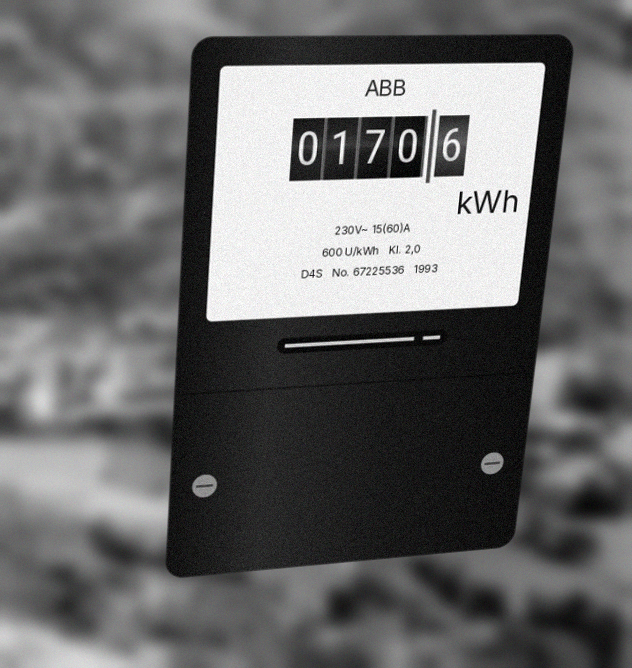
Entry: 170.6; kWh
